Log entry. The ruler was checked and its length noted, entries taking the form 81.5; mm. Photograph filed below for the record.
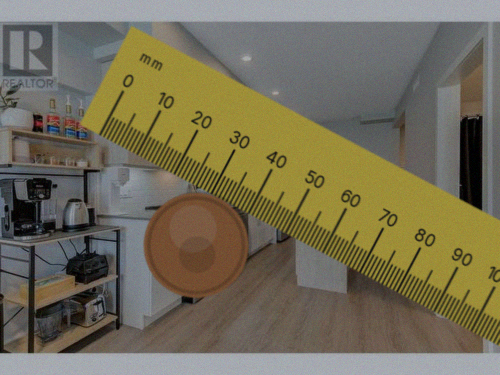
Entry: 25; mm
